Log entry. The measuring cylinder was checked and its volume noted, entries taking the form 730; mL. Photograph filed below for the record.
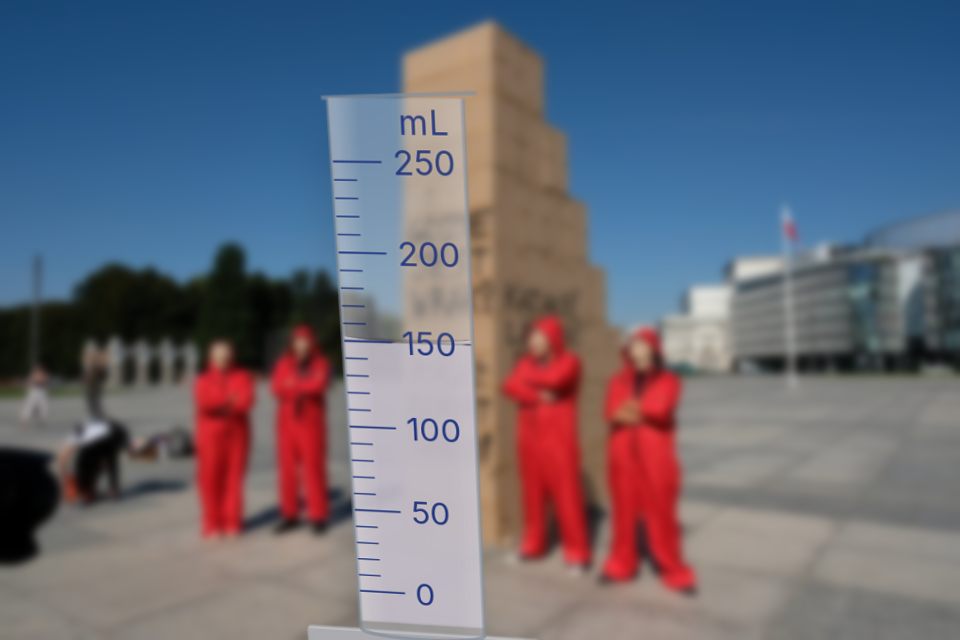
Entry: 150; mL
